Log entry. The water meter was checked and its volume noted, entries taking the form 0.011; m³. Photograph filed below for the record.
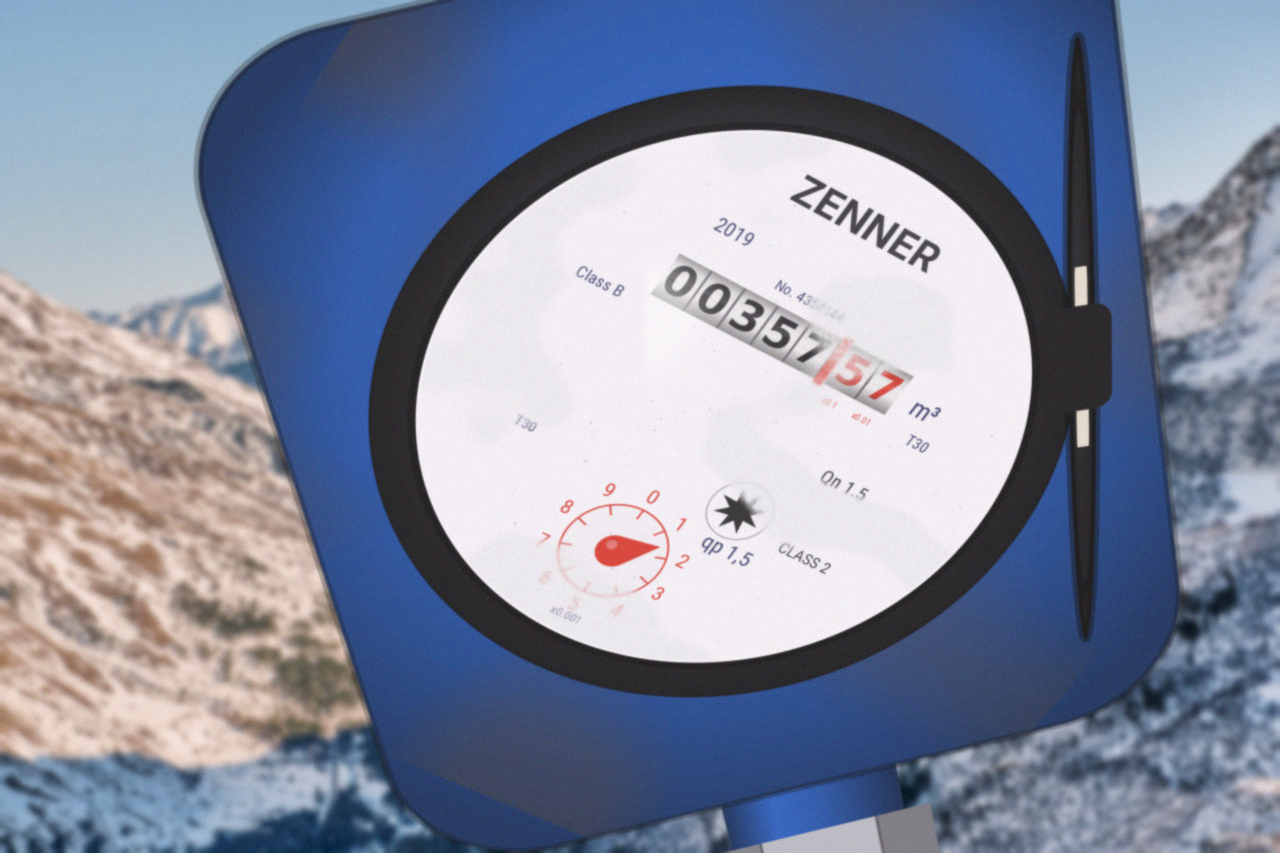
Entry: 357.571; m³
